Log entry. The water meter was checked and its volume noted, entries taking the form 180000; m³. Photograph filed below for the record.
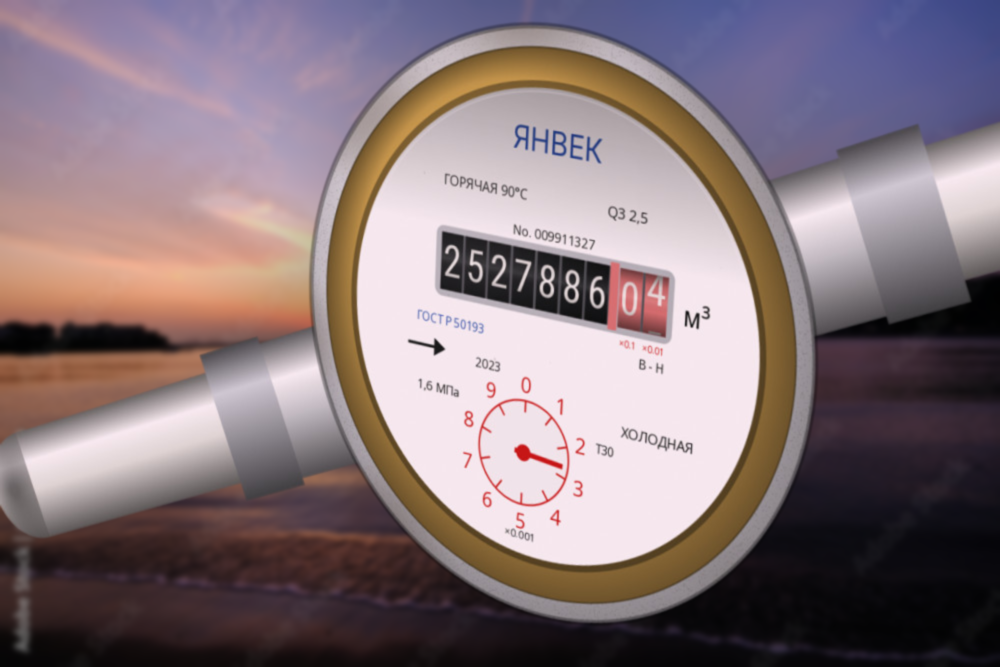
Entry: 2527886.042; m³
